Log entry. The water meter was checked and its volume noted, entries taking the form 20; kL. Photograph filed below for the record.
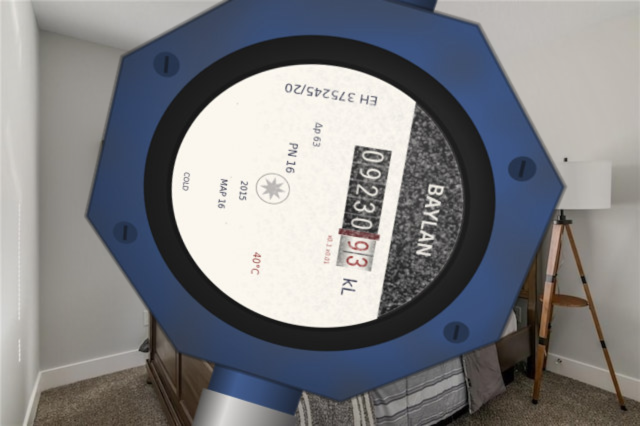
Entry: 9230.93; kL
